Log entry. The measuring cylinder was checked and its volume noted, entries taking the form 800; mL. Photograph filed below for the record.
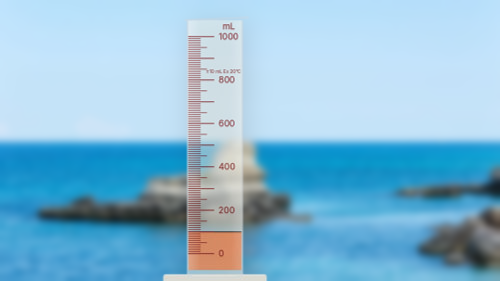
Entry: 100; mL
